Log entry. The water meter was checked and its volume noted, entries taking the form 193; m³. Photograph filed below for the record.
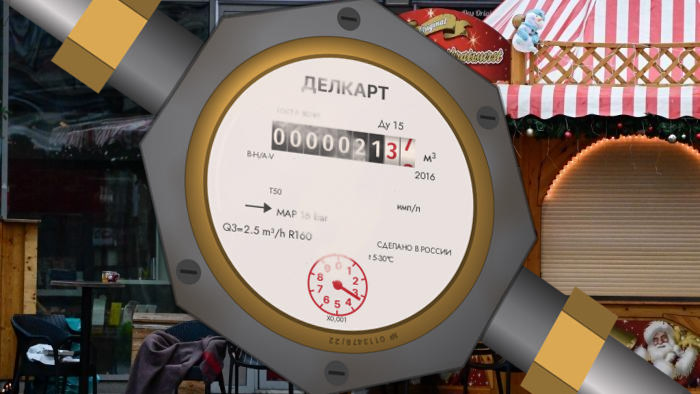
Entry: 21.373; m³
